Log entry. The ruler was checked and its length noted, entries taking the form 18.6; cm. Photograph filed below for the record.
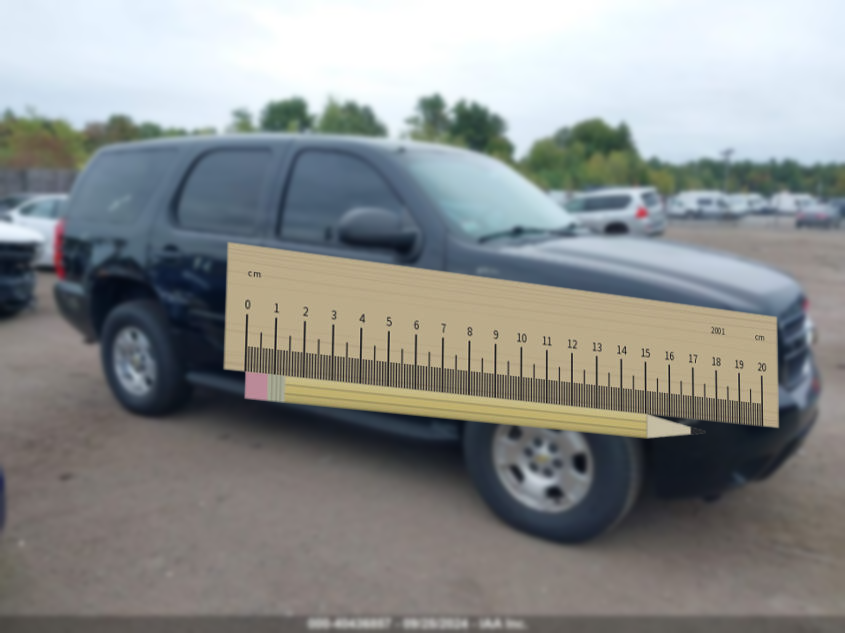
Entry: 17.5; cm
